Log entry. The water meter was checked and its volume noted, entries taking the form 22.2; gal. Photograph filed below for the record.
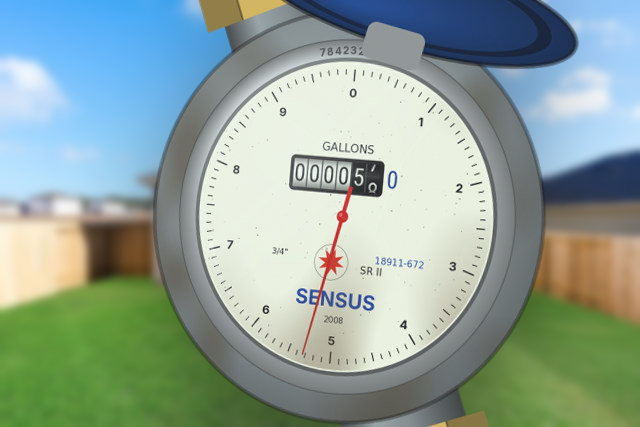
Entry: 575.3; gal
